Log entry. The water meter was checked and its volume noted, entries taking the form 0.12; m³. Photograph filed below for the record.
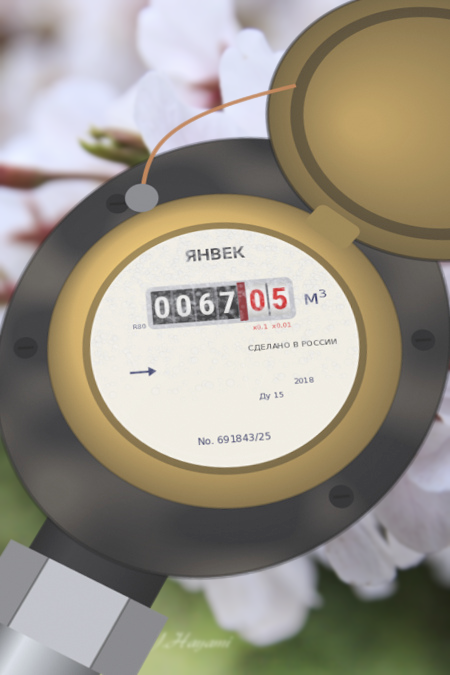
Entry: 67.05; m³
